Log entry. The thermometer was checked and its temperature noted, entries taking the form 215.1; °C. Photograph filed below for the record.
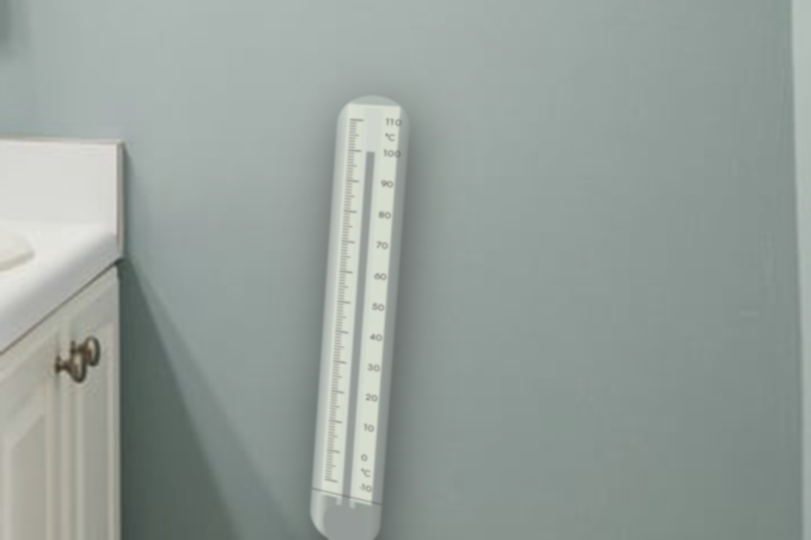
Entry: 100; °C
